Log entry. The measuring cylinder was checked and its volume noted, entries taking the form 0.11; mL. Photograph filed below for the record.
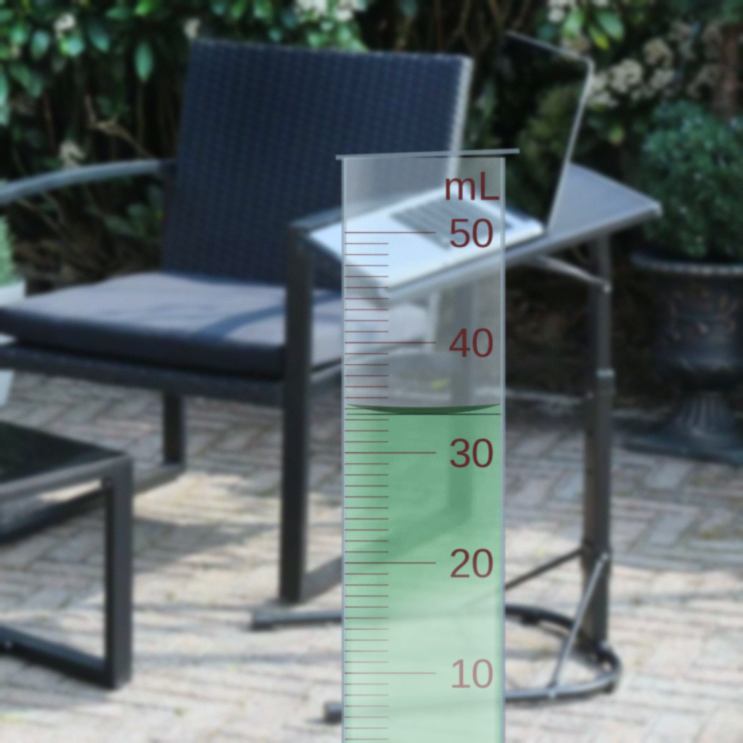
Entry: 33.5; mL
